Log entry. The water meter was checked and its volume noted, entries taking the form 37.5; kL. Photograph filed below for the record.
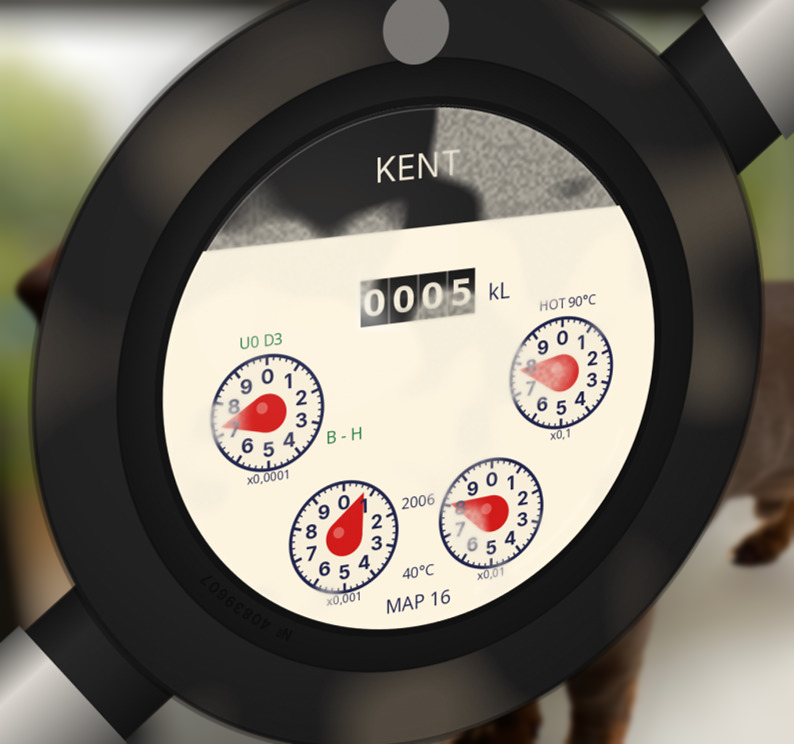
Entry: 5.7807; kL
